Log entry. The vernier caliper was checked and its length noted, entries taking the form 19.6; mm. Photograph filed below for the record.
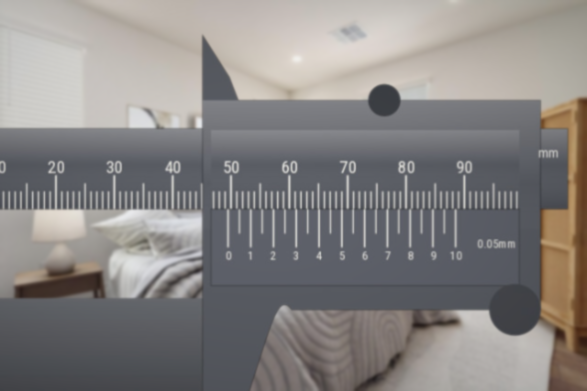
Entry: 49.5; mm
